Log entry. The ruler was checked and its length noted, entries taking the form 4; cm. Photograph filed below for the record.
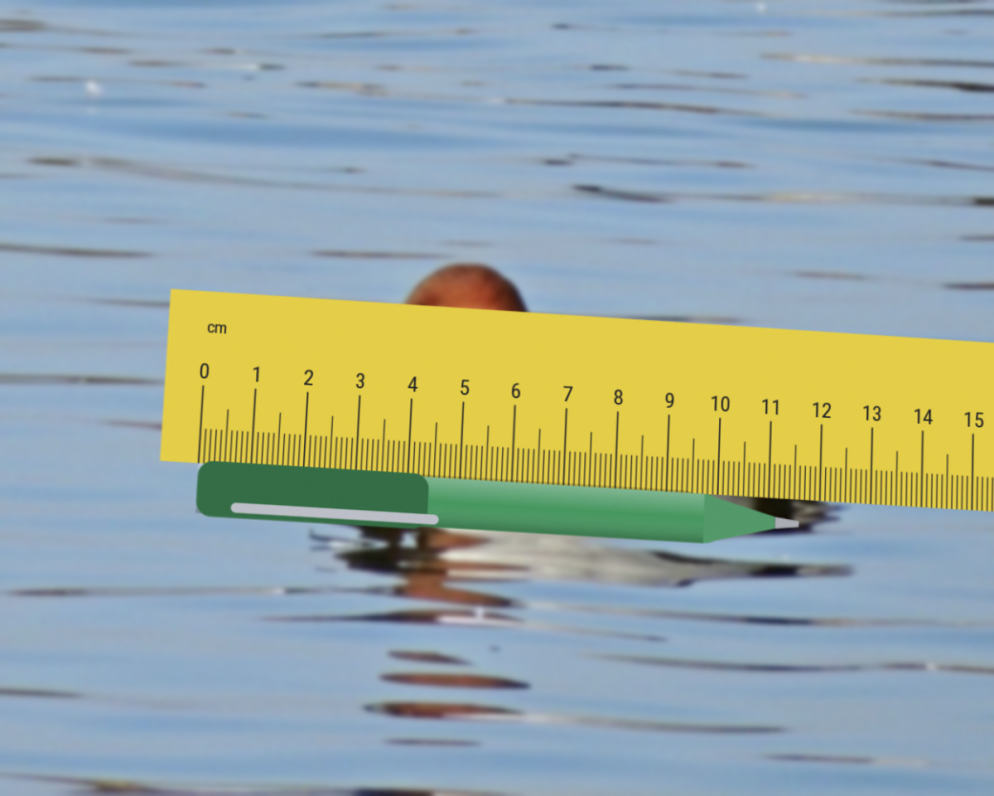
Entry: 11.6; cm
